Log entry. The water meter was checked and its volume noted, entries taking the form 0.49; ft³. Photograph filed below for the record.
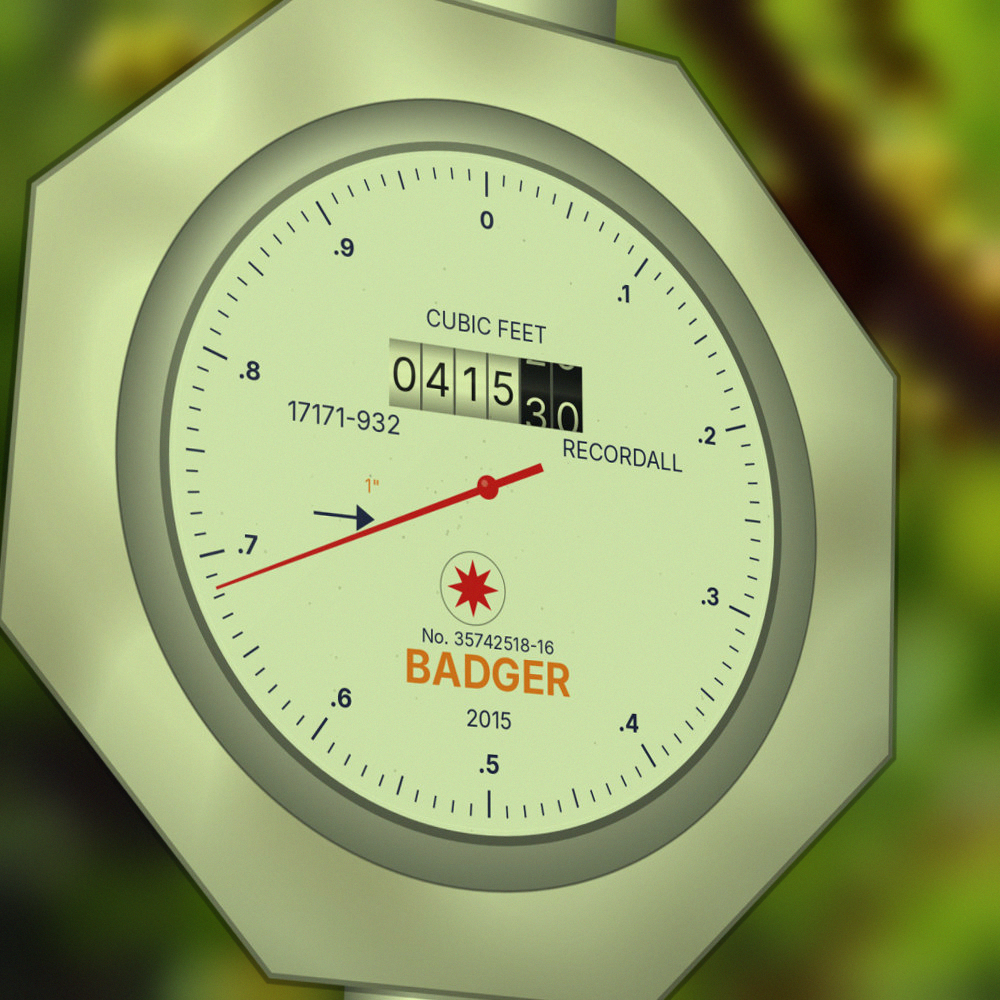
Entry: 41529.68; ft³
